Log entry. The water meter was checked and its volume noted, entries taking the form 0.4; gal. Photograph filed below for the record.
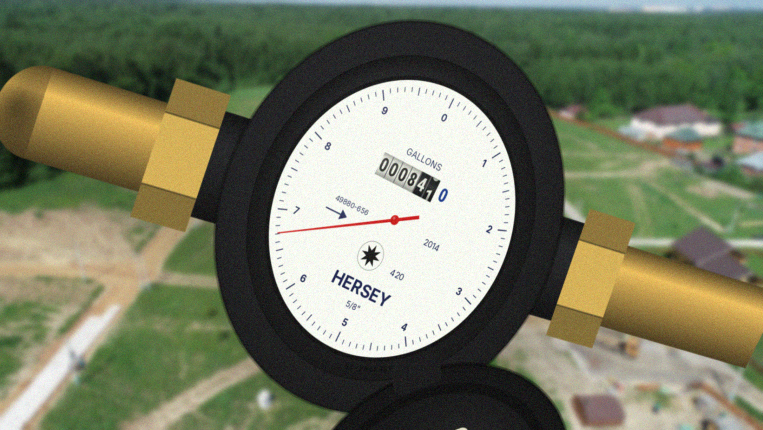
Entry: 8406.7; gal
